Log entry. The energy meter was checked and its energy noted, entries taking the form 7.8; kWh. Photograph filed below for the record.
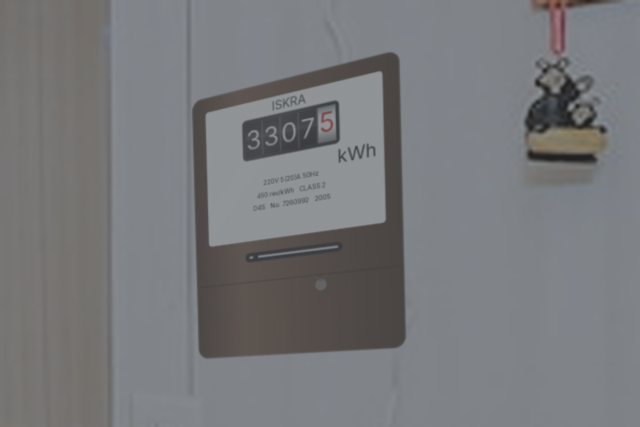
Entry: 3307.5; kWh
